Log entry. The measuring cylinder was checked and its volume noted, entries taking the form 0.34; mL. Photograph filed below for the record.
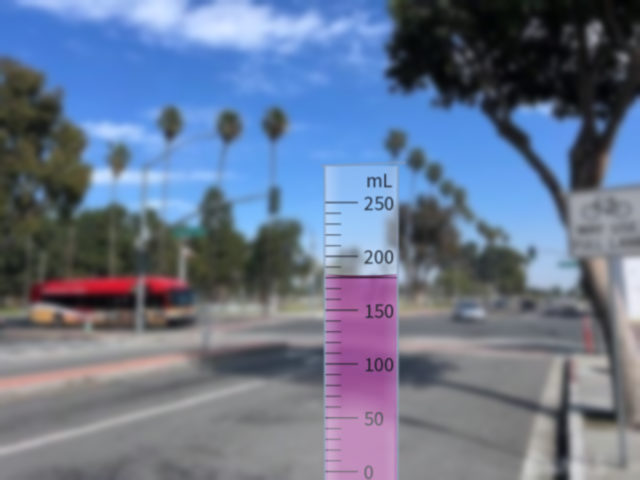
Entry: 180; mL
